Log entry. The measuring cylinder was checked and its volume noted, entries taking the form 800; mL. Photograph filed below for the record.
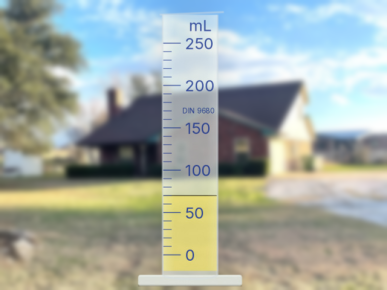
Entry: 70; mL
